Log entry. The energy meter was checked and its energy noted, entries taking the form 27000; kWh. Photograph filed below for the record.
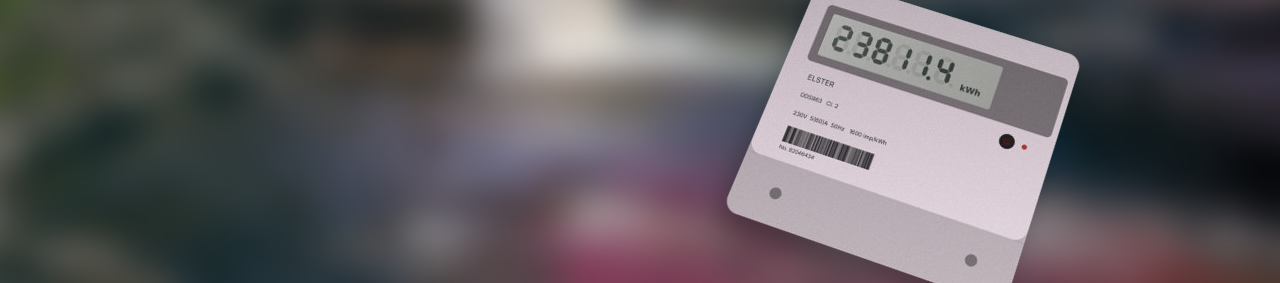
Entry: 23811.4; kWh
